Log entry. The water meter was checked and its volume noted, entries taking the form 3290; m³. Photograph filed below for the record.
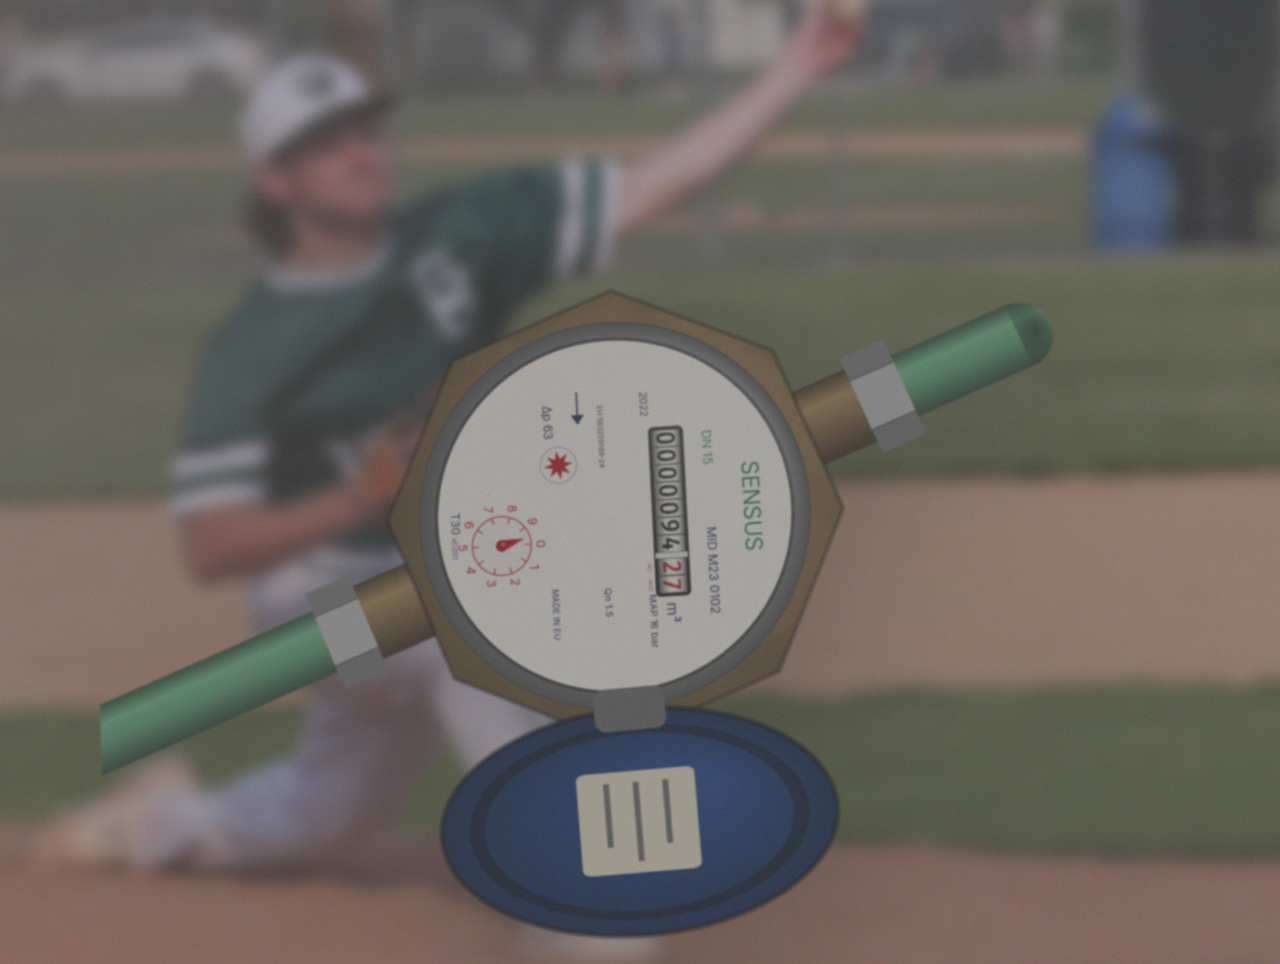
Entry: 94.269; m³
